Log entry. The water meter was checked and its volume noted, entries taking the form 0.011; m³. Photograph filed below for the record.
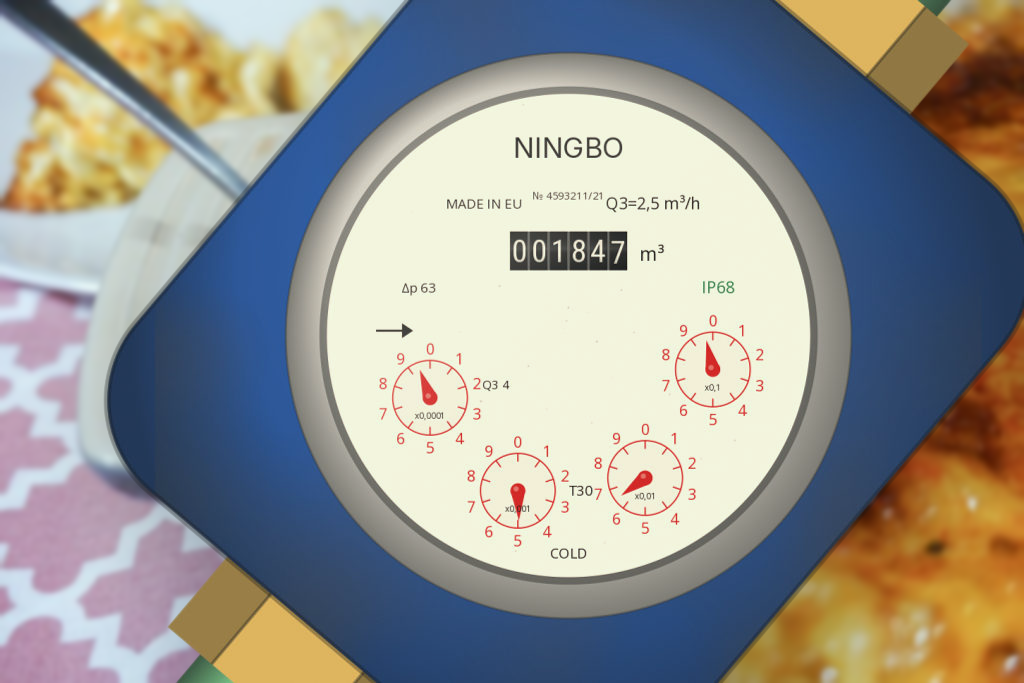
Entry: 1846.9649; m³
